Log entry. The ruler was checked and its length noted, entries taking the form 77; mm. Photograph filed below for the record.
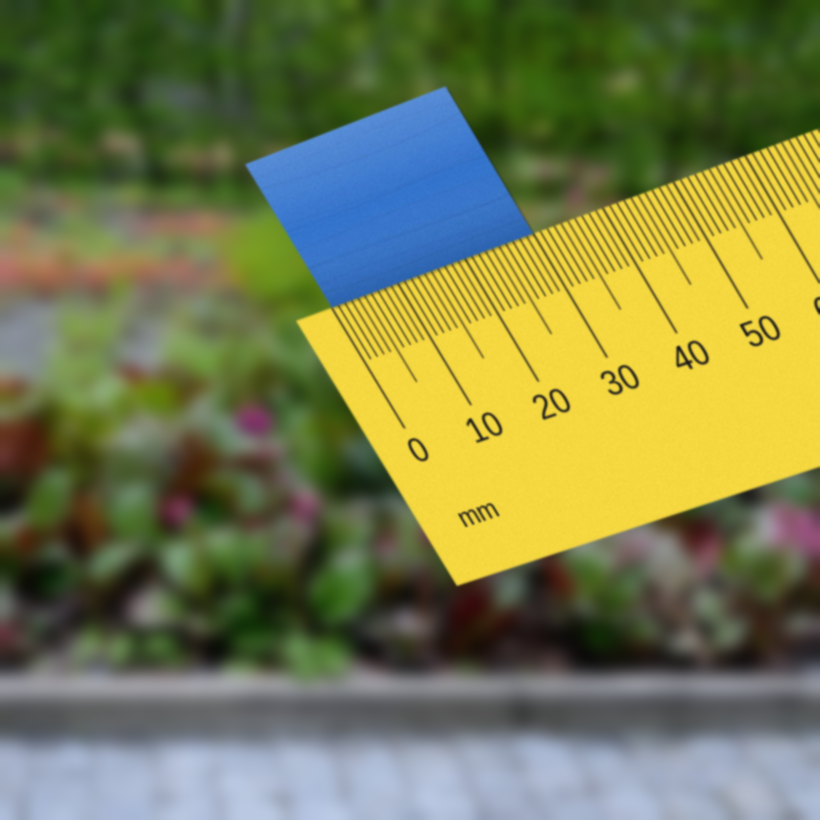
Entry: 30; mm
